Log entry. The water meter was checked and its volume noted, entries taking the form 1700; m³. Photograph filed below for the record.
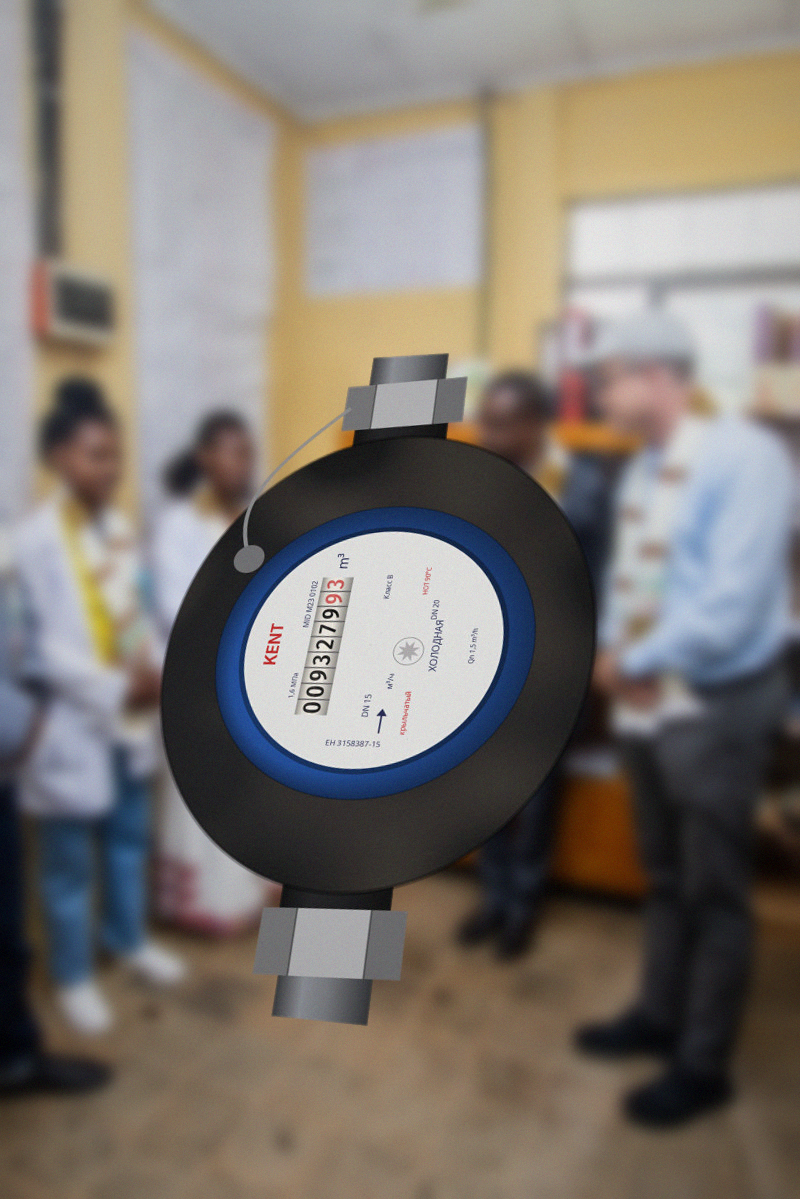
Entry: 93279.93; m³
